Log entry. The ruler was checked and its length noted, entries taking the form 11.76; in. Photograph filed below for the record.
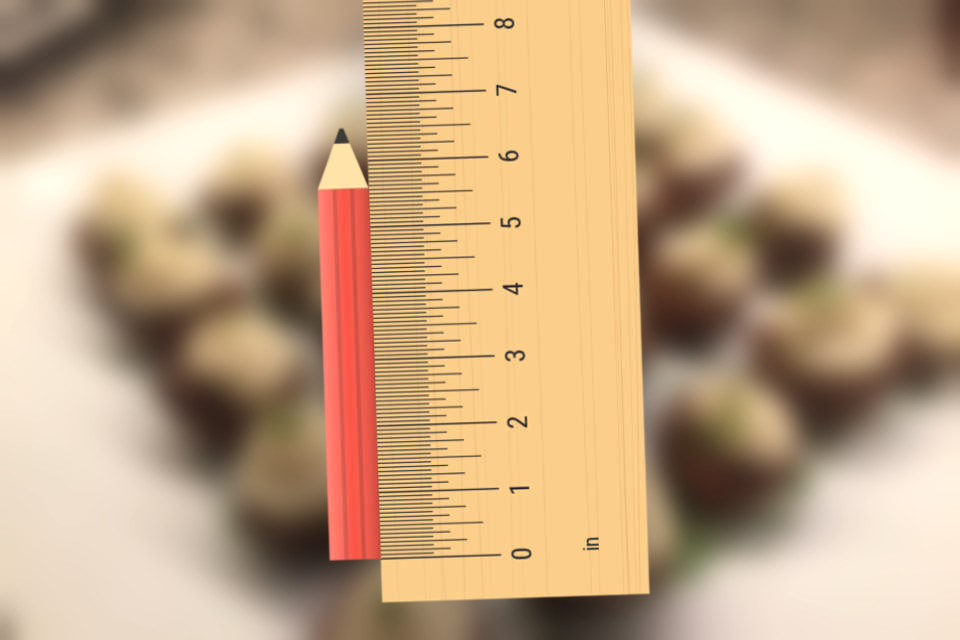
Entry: 6.5; in
